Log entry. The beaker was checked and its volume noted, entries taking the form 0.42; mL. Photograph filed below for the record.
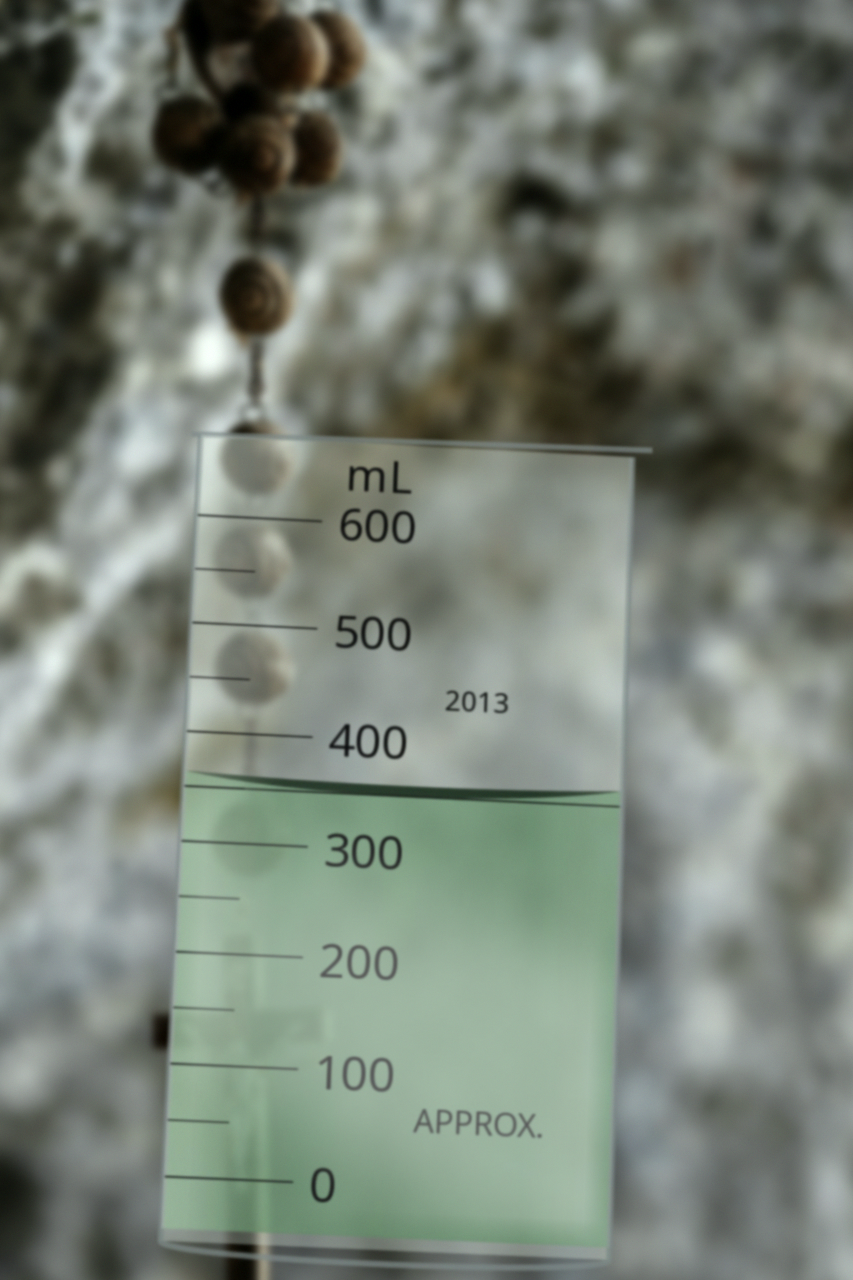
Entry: 350; mL
